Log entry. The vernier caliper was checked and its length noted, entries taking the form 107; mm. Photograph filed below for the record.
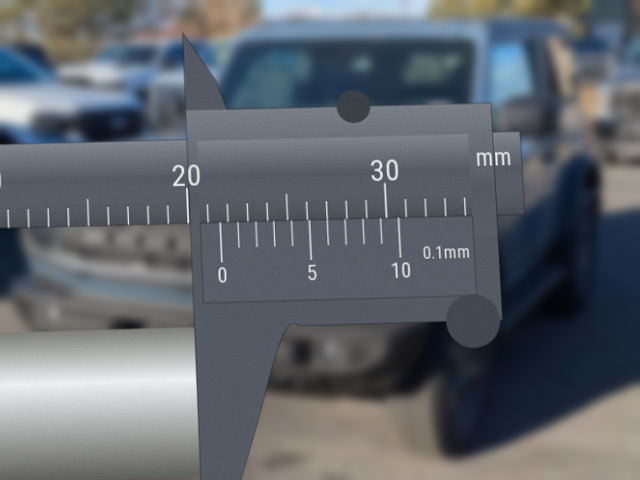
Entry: 21.6; mm
